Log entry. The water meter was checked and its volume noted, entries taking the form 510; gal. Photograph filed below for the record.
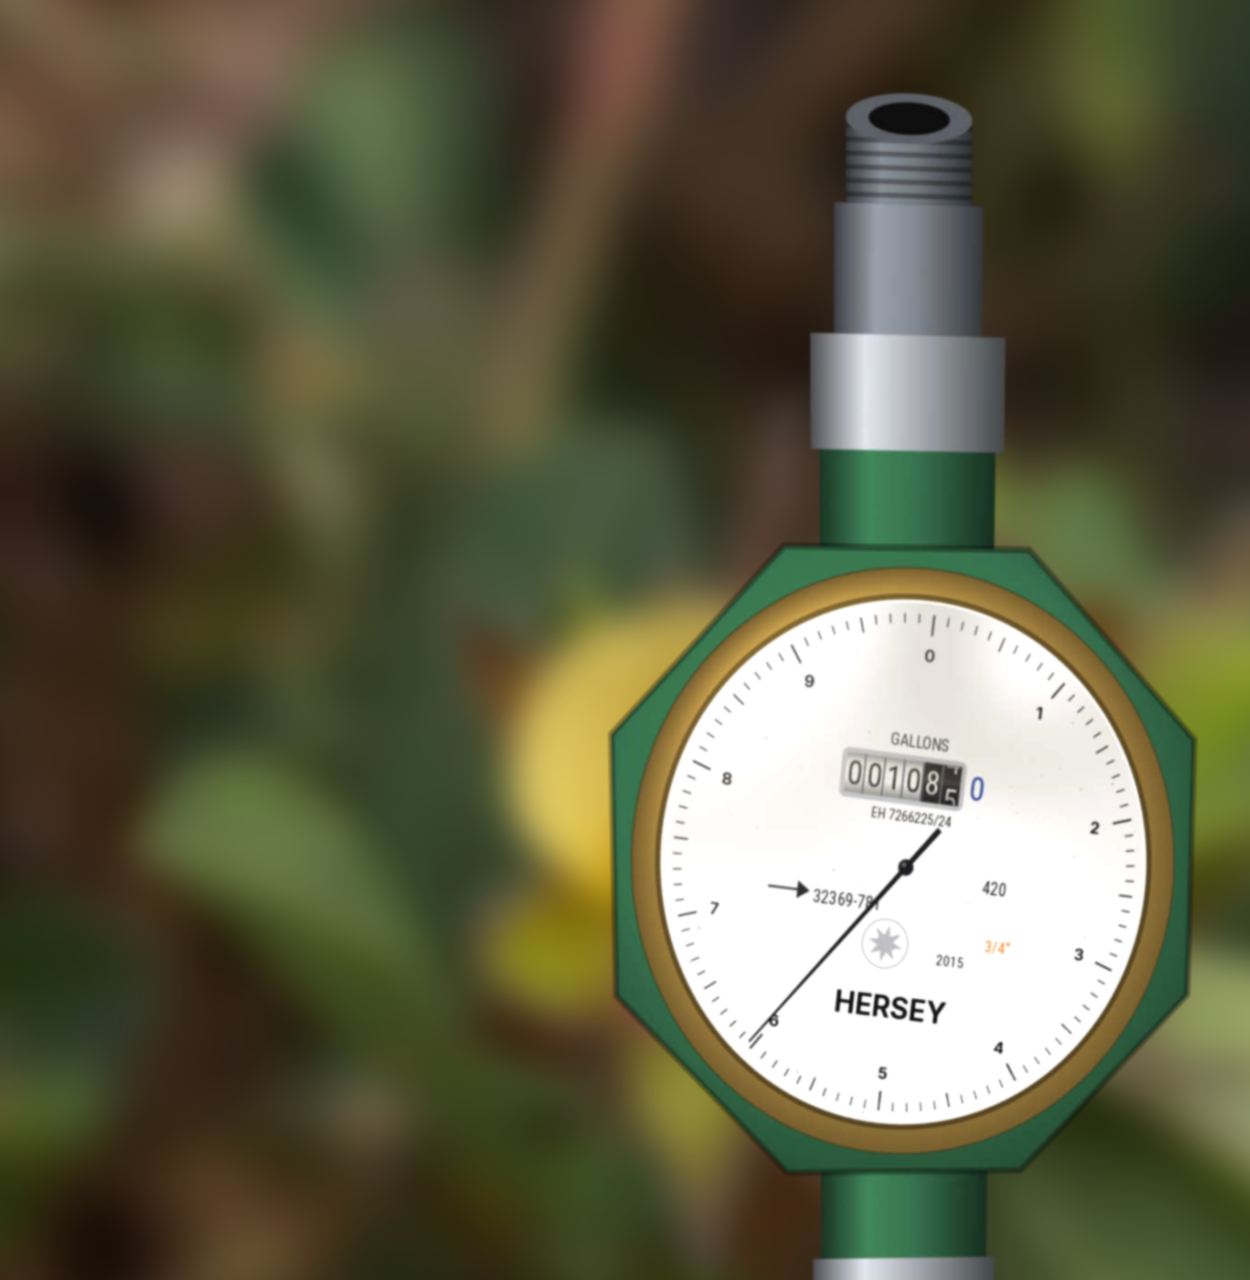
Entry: 10846.0; gal
